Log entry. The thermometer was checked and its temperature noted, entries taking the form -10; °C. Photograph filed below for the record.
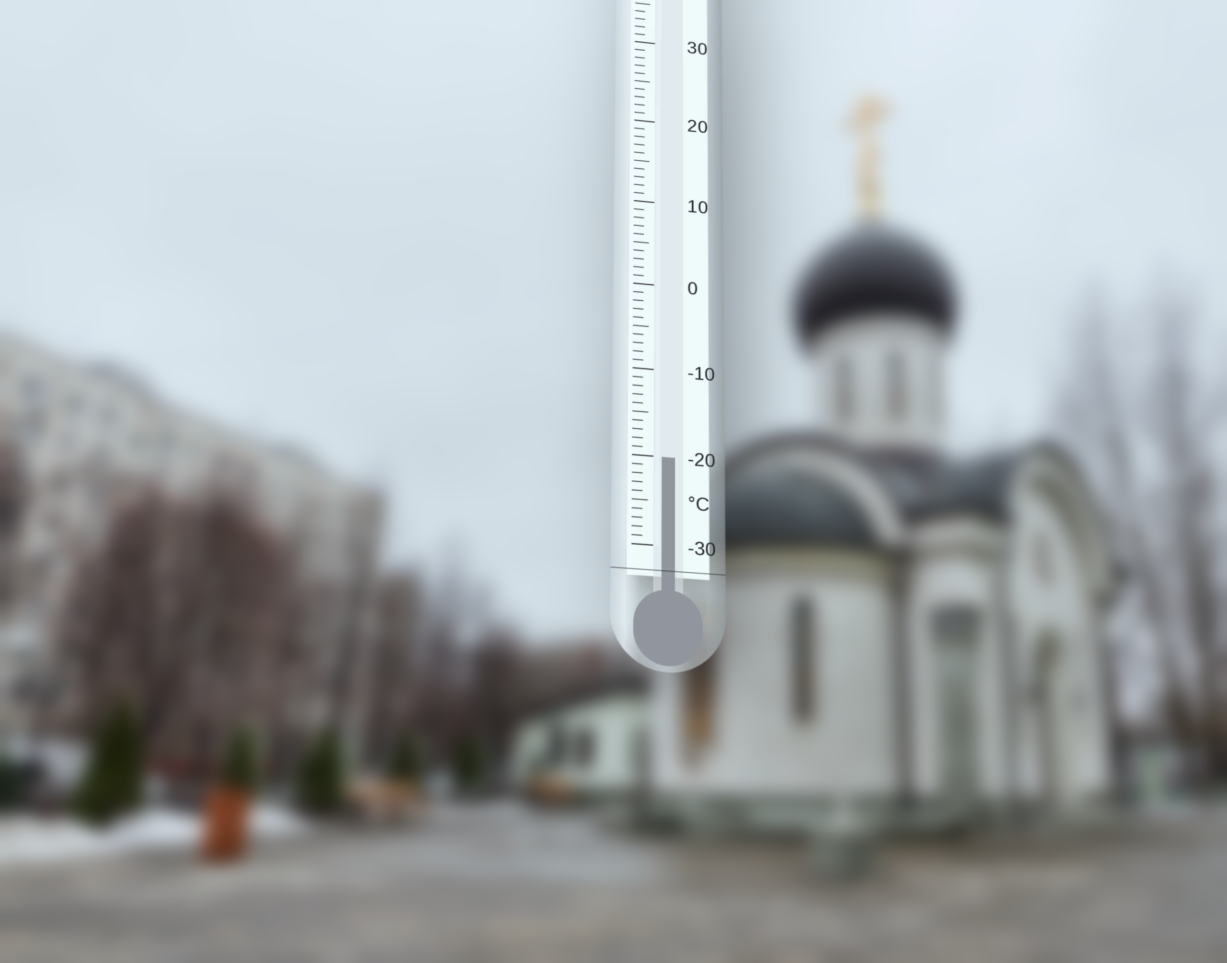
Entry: -20; °C
